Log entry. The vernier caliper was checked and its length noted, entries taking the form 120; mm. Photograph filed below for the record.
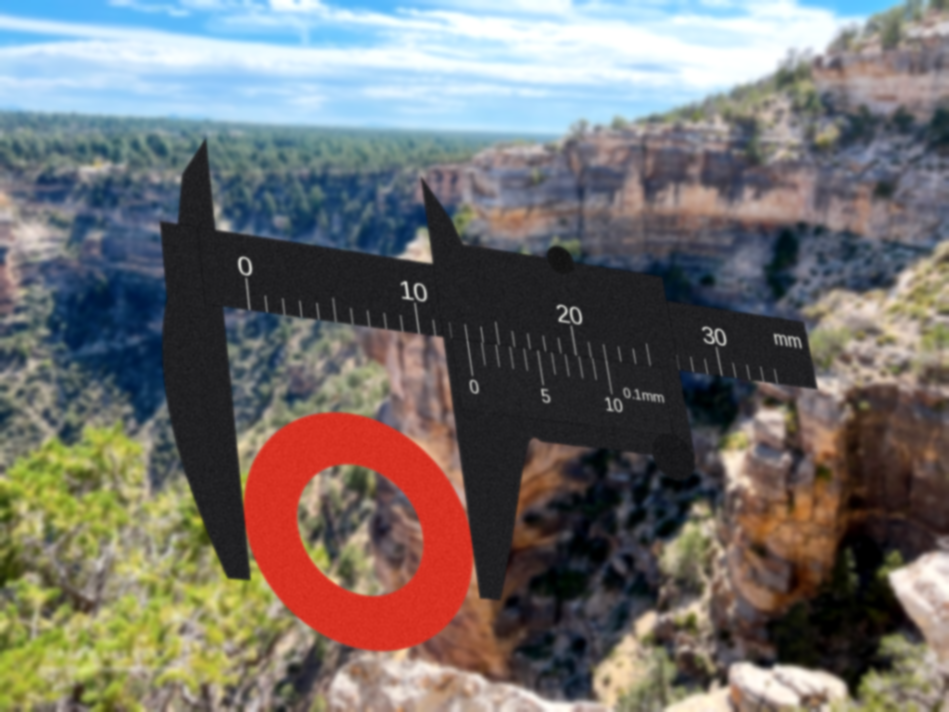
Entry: 13.0; mm
